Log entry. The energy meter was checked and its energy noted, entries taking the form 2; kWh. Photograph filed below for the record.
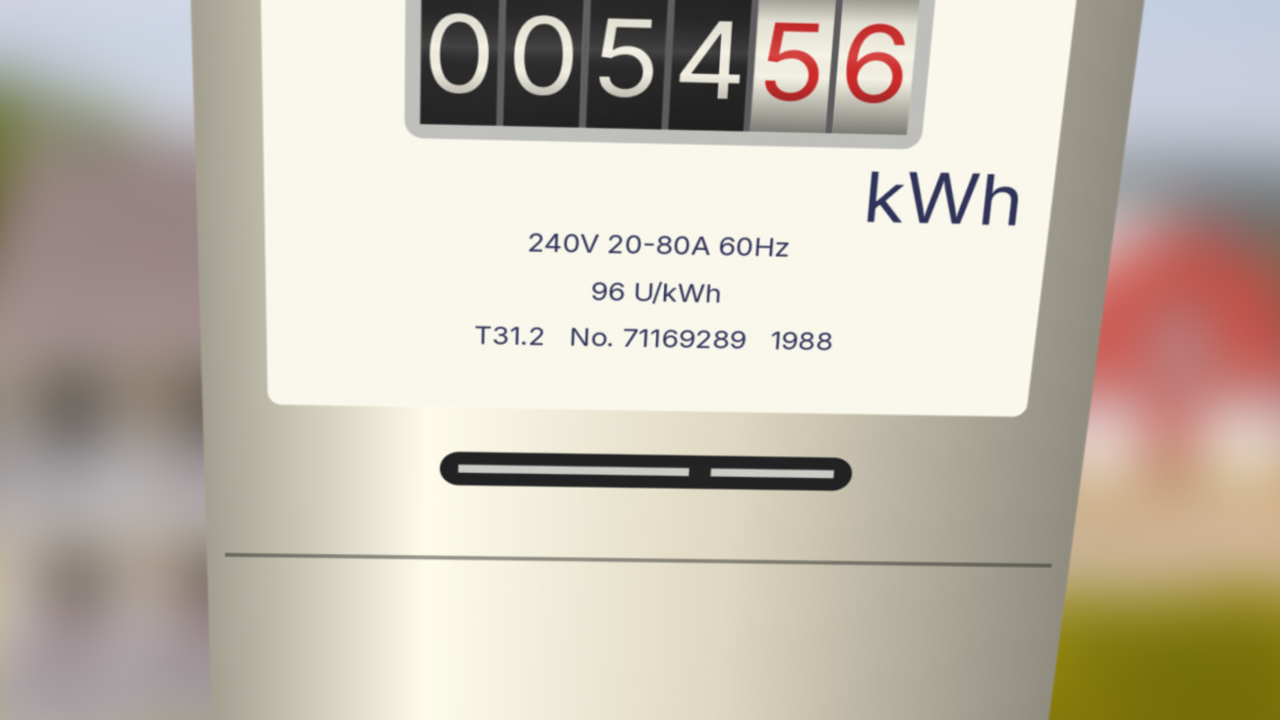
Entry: 54.56; kWh
